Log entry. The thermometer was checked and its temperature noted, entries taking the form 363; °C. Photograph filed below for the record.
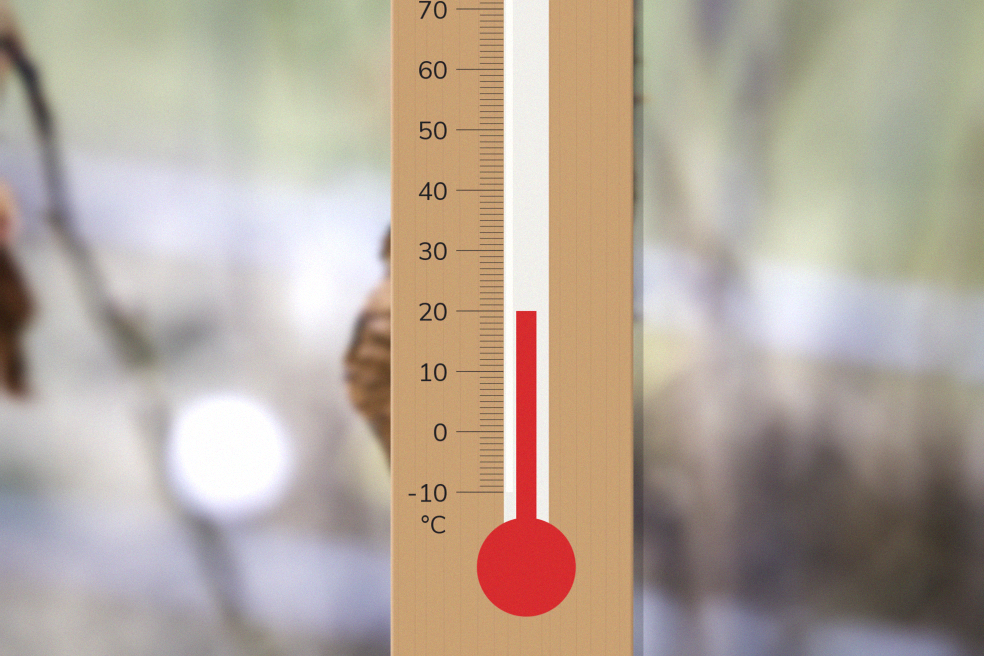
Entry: 20; °C
